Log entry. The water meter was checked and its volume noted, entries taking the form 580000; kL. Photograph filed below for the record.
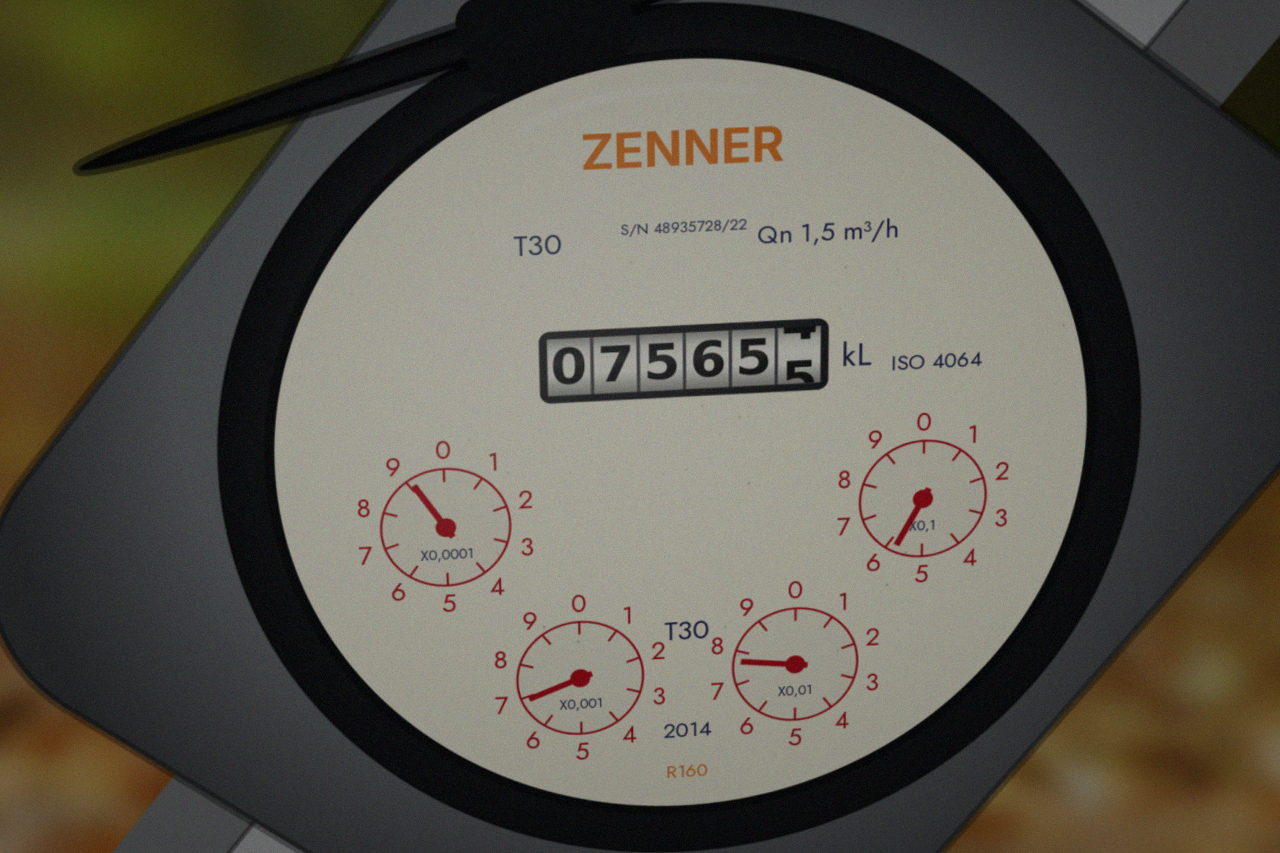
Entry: 75654.5769; kL
